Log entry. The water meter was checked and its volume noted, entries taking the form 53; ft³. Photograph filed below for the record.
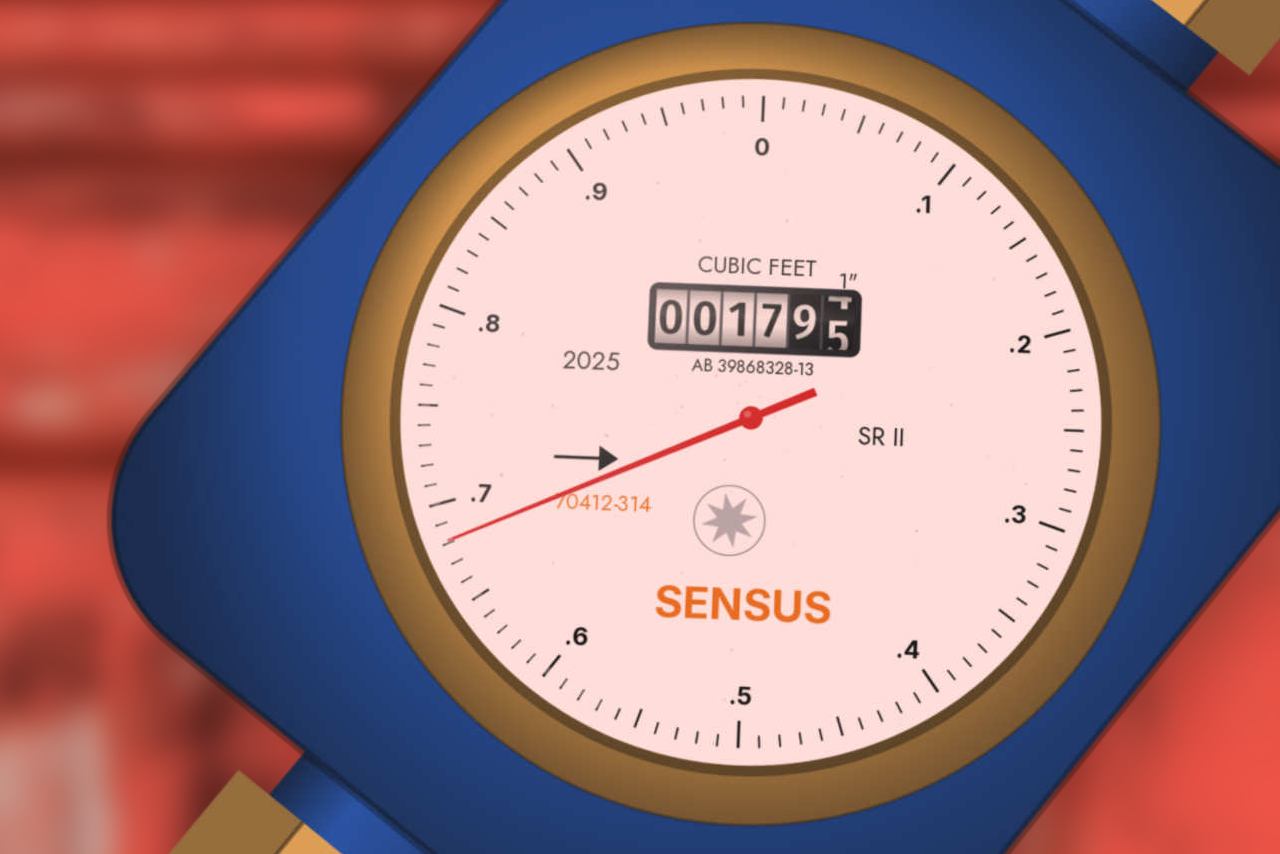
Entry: 1794.68; ft³
